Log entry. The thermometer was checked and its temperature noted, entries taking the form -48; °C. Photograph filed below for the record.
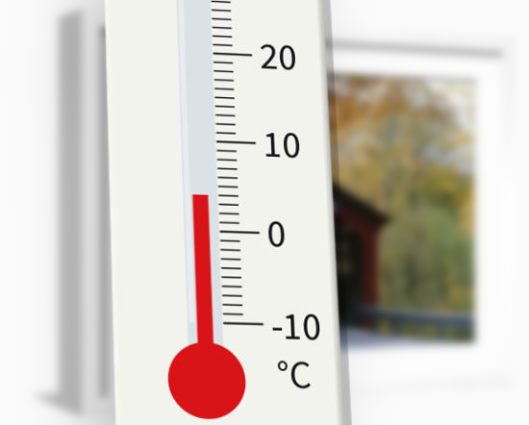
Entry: 4; °C
